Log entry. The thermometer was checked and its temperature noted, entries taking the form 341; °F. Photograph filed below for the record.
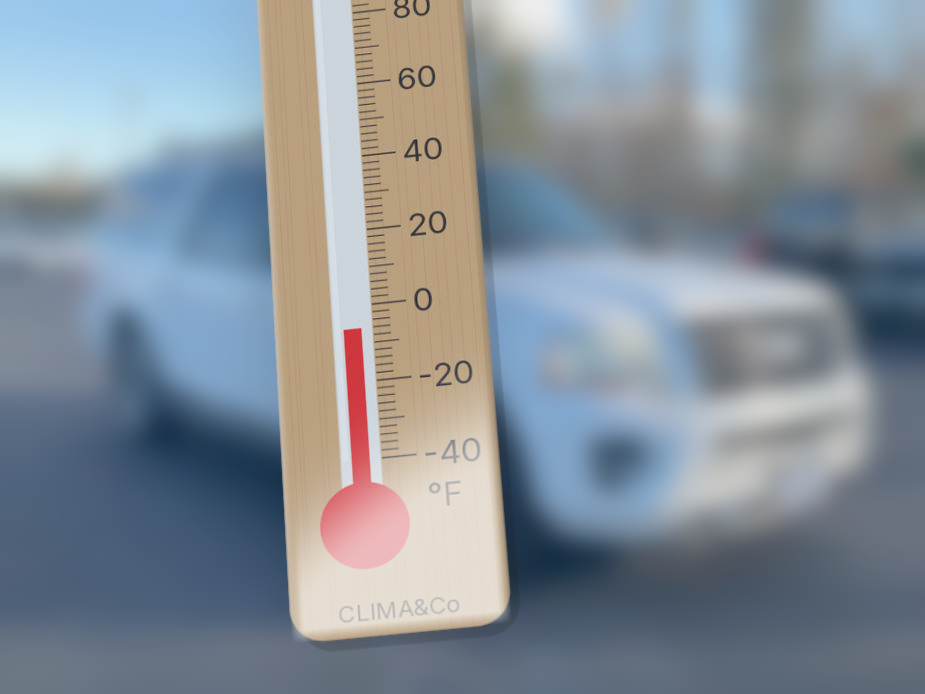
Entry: -6; °F
